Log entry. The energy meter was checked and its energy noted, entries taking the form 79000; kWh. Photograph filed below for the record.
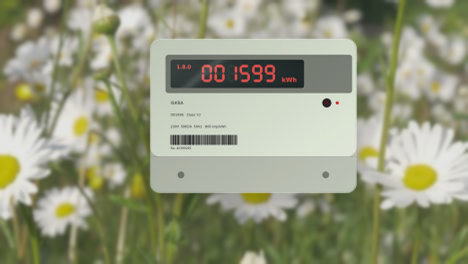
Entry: 1599; kWh
